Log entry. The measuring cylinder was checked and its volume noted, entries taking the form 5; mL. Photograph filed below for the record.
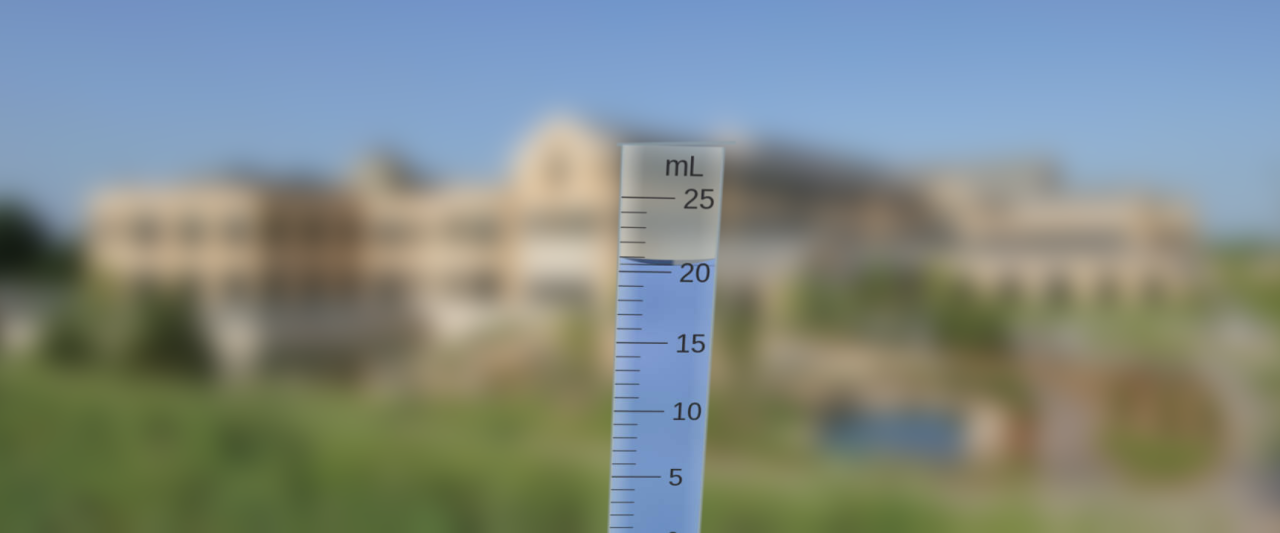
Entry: 20.5; mL
